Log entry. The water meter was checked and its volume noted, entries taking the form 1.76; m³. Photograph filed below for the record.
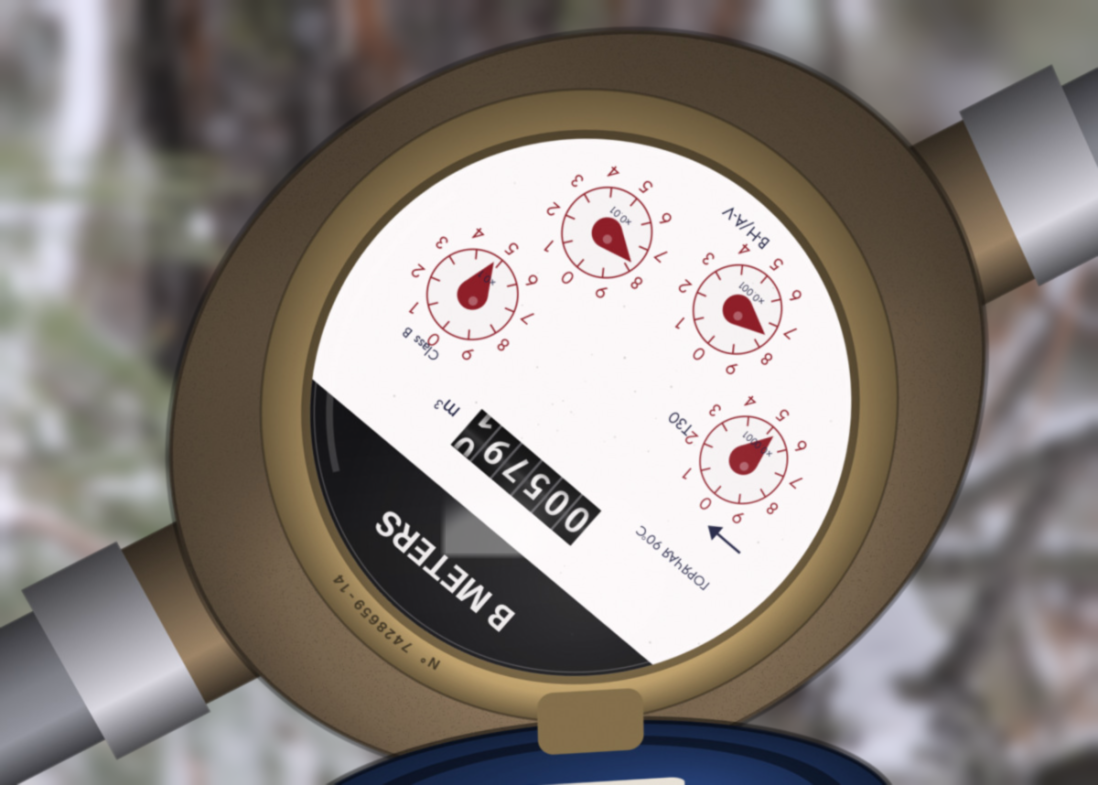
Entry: 5790.4775; m³
